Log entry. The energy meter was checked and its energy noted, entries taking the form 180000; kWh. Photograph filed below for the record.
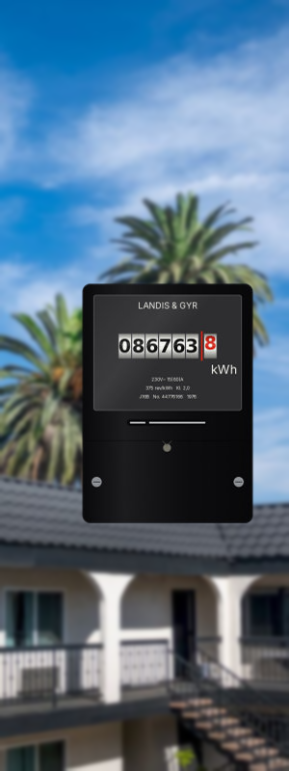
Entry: 86763.8; kWh
